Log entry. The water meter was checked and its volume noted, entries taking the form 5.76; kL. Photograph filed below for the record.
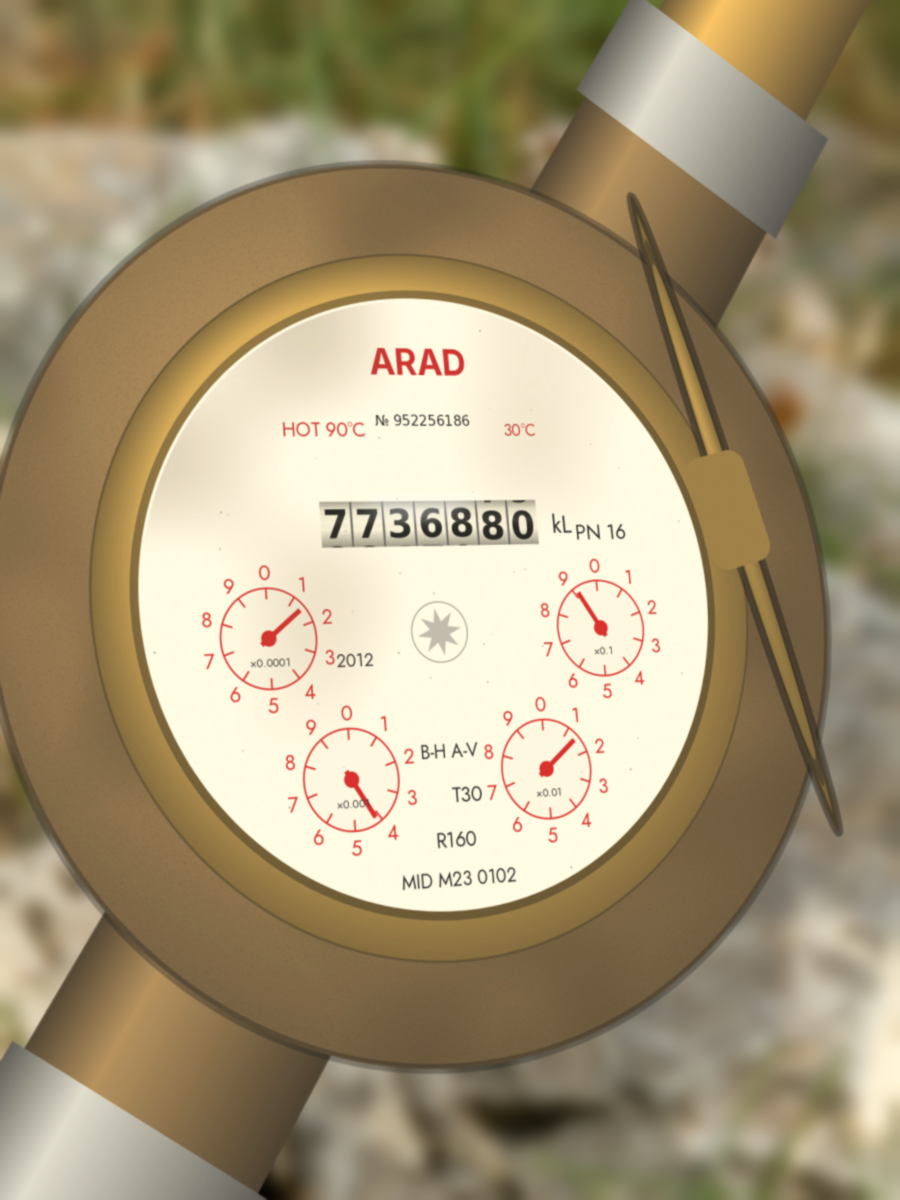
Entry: 7736879.9141; kL
